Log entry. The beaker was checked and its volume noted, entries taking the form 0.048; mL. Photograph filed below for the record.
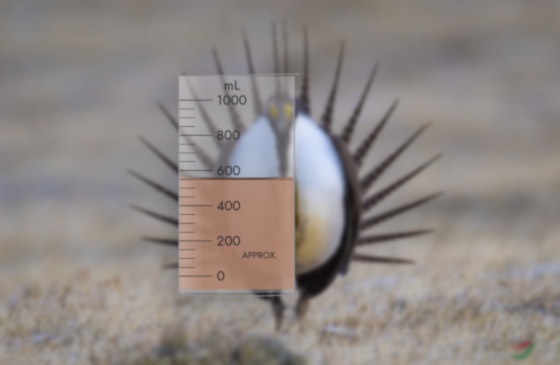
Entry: 550; mL
